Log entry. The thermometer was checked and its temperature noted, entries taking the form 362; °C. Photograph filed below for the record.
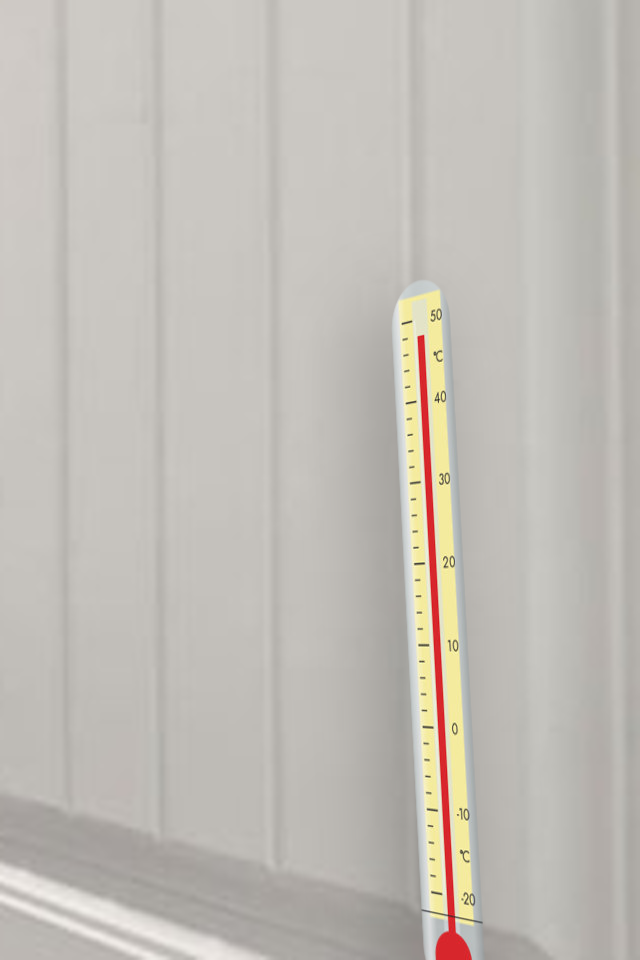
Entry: 48; °C
